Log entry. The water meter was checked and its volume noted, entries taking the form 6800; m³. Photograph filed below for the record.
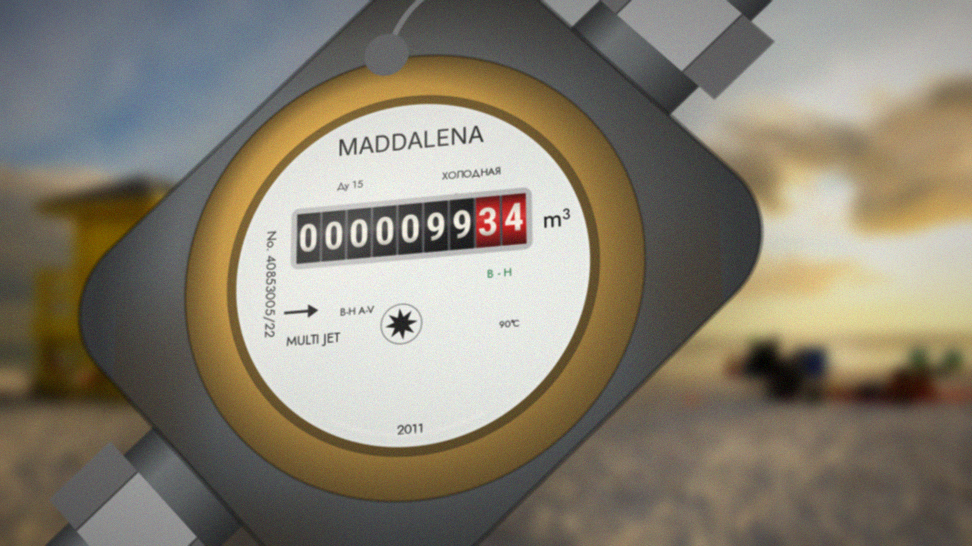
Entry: 99.34; m³
